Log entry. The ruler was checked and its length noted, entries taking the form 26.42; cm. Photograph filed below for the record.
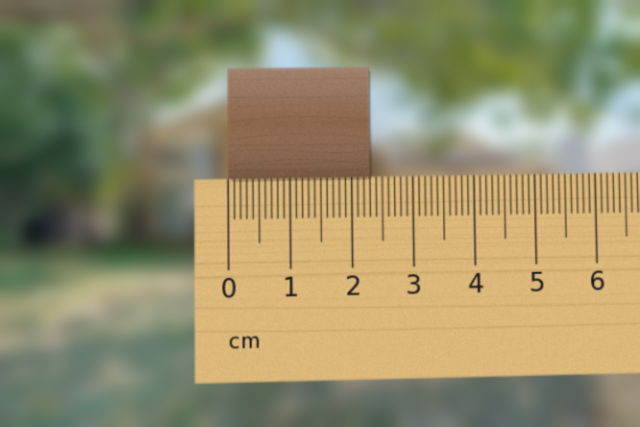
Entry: 2.3; cm
